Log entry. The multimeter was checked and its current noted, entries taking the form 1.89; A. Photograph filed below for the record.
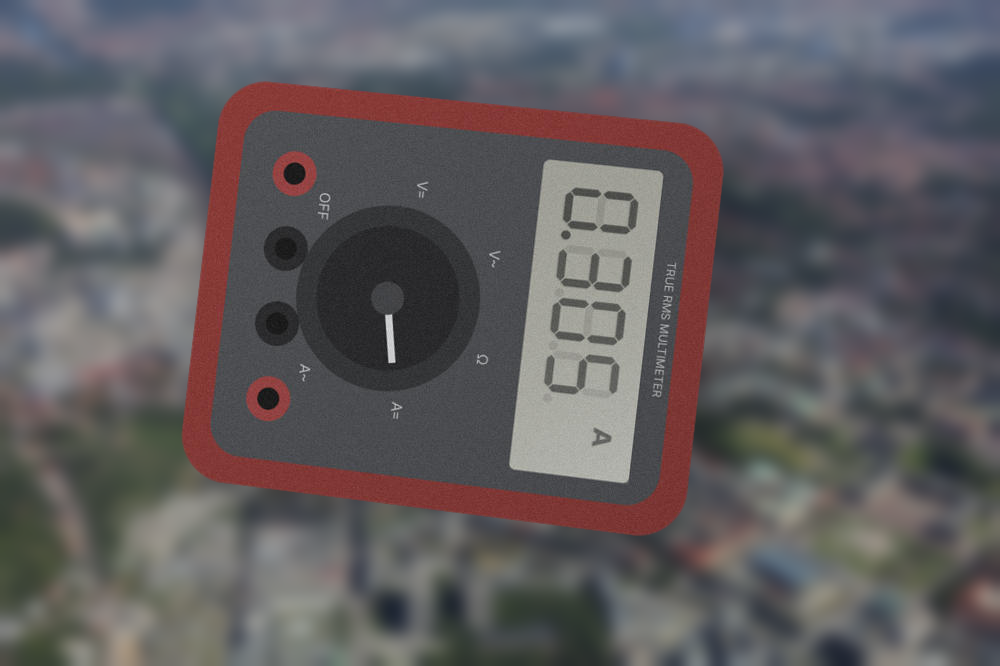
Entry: 0.305; A
